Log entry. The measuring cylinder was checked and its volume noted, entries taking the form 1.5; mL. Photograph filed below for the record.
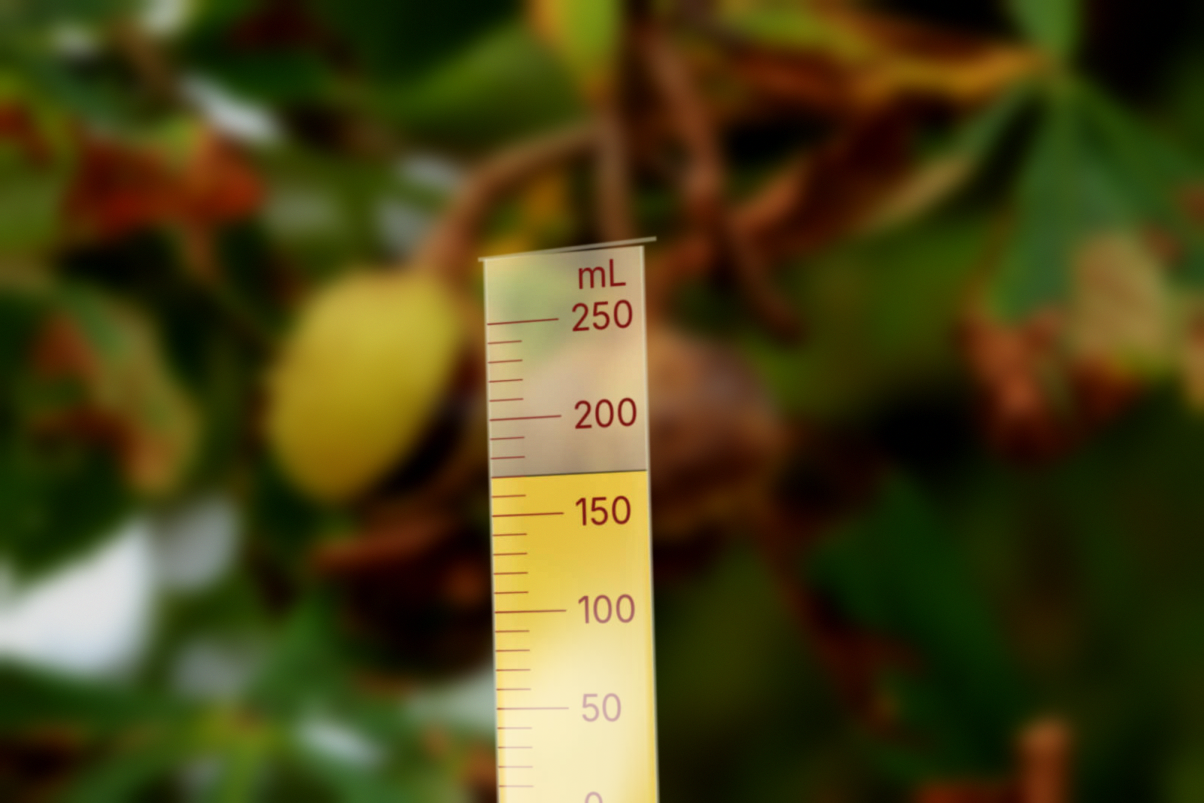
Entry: 170; mL
